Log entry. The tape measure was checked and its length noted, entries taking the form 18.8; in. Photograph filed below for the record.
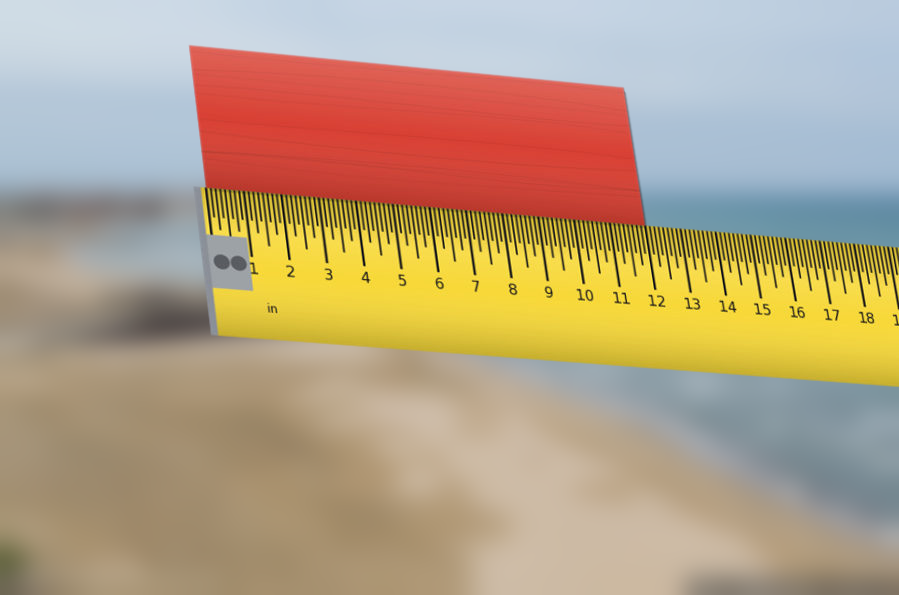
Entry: 12; in
